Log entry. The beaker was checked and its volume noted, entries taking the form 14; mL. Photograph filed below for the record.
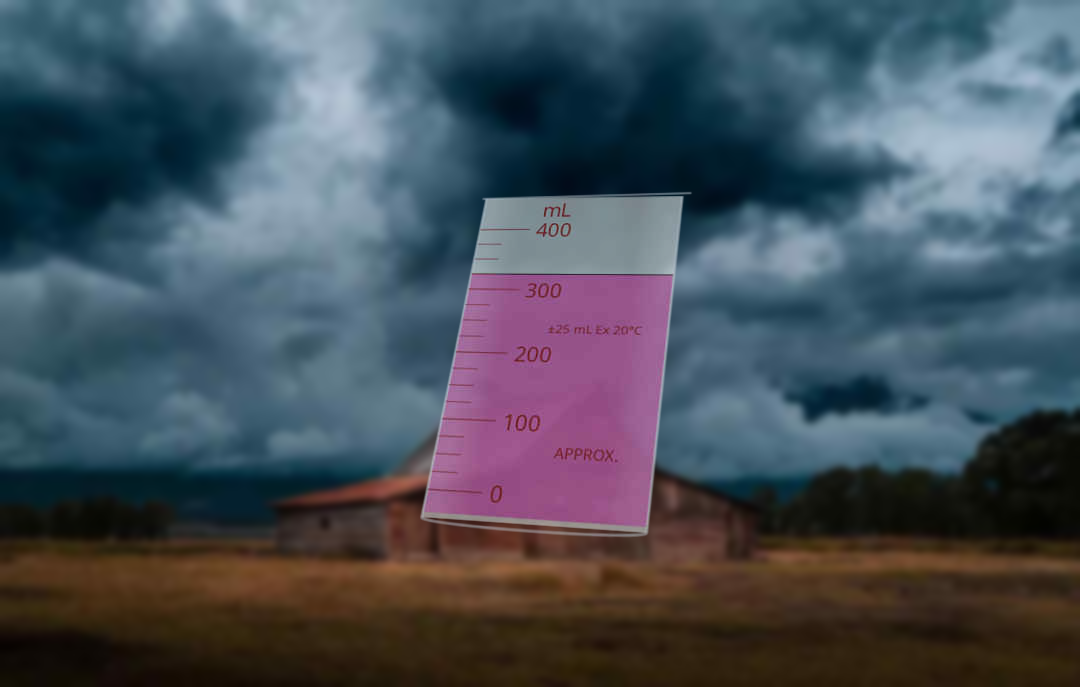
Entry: 325; mL
